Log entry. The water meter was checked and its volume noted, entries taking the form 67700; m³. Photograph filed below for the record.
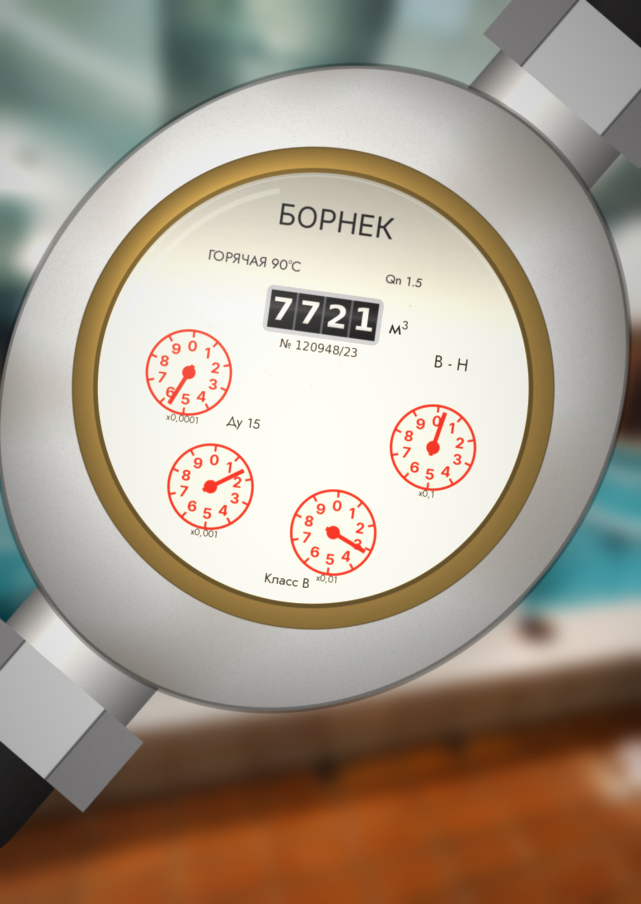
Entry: 7721.0315; m³
